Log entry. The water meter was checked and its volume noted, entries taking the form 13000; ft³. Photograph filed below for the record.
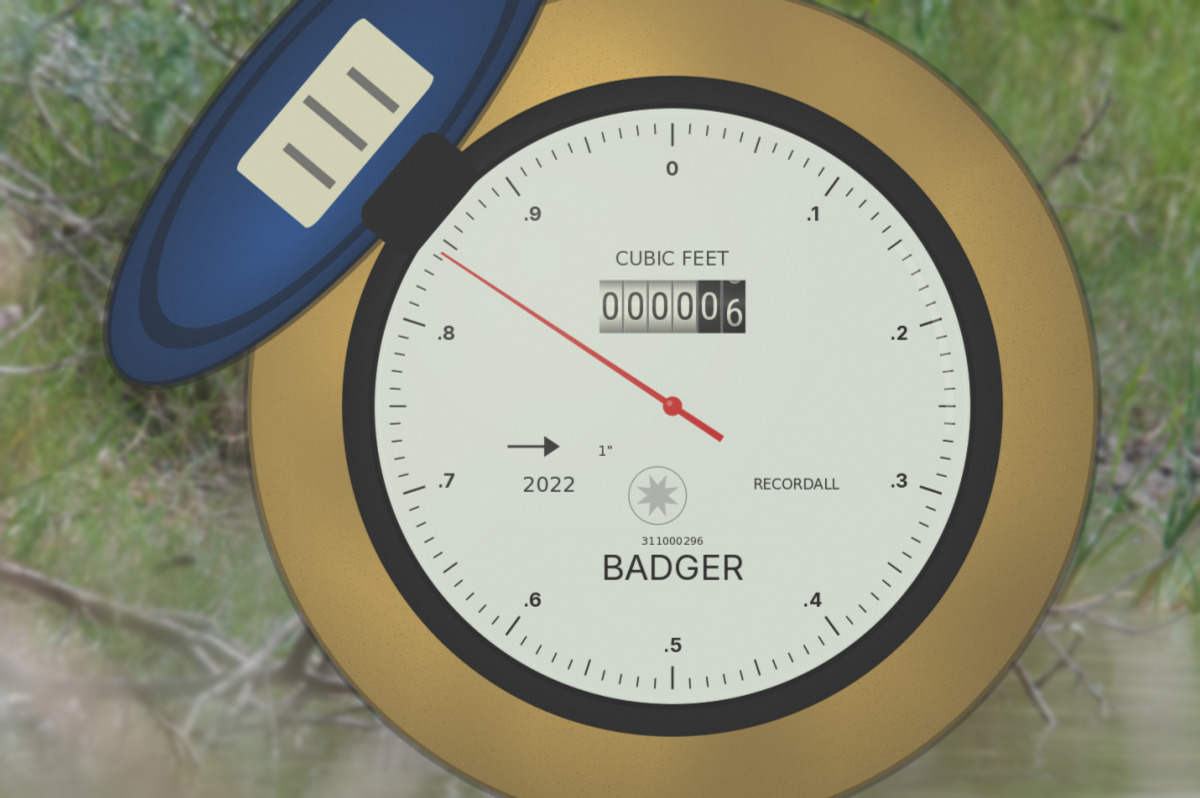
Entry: 5.84; ft³
